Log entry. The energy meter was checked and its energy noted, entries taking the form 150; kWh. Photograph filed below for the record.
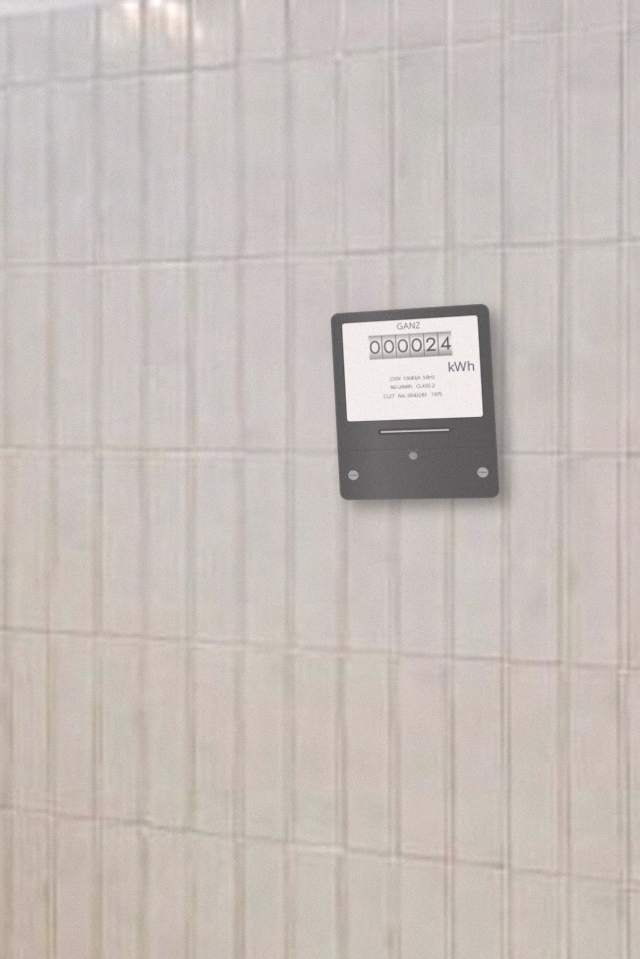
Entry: 24; kWh
